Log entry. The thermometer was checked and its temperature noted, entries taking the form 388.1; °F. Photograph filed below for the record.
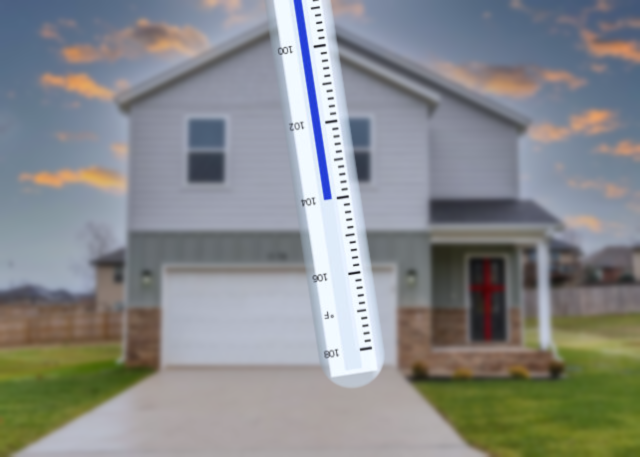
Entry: 104; °F
